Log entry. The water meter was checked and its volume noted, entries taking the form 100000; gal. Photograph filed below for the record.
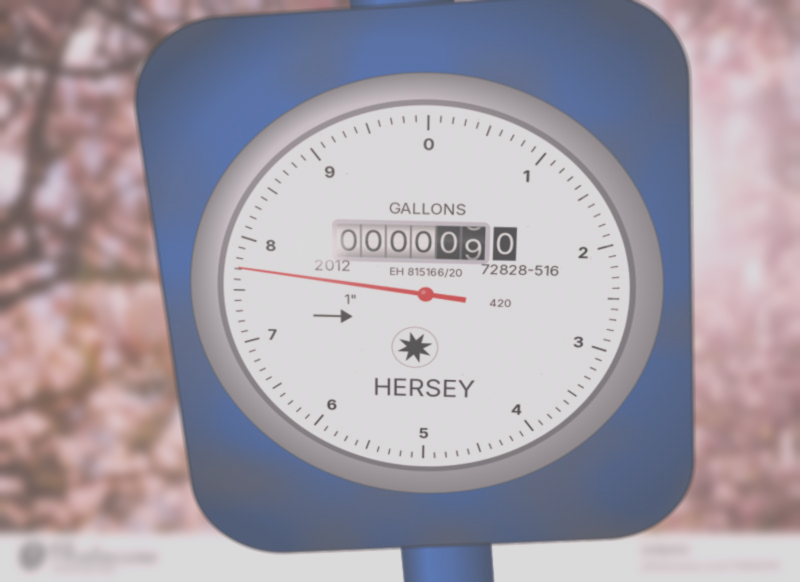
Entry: 87.7; gal
